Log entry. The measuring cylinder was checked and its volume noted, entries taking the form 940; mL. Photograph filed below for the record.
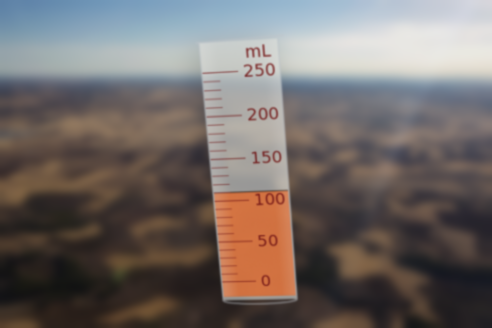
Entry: 110; mL
